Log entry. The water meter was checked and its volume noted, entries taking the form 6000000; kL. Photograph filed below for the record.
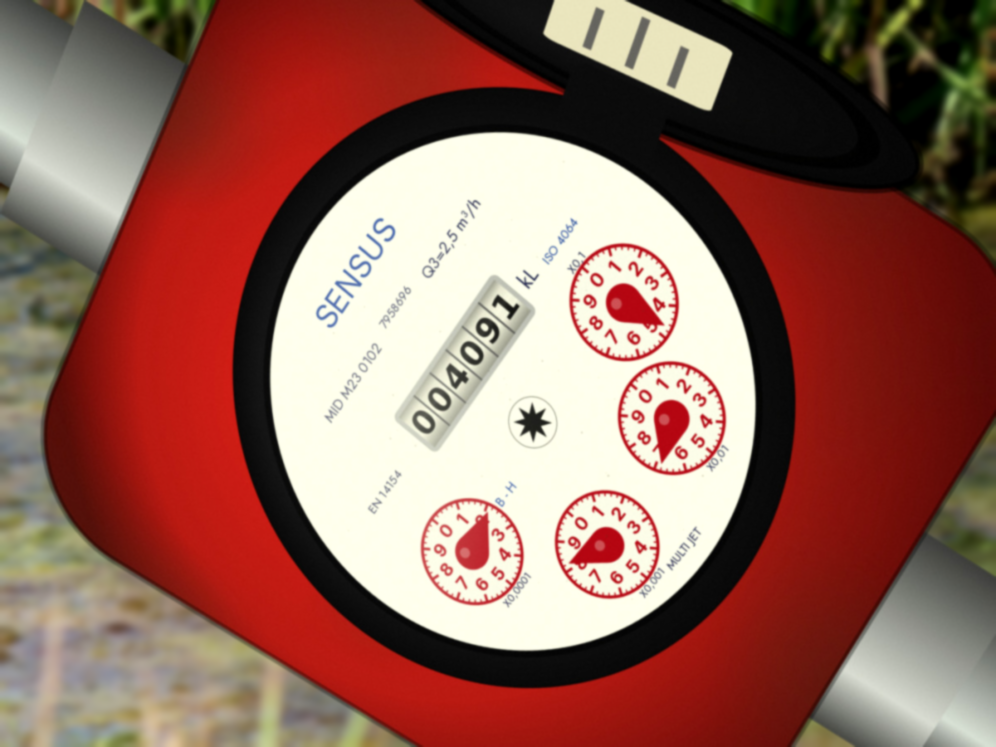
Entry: 4091.4682; kL
